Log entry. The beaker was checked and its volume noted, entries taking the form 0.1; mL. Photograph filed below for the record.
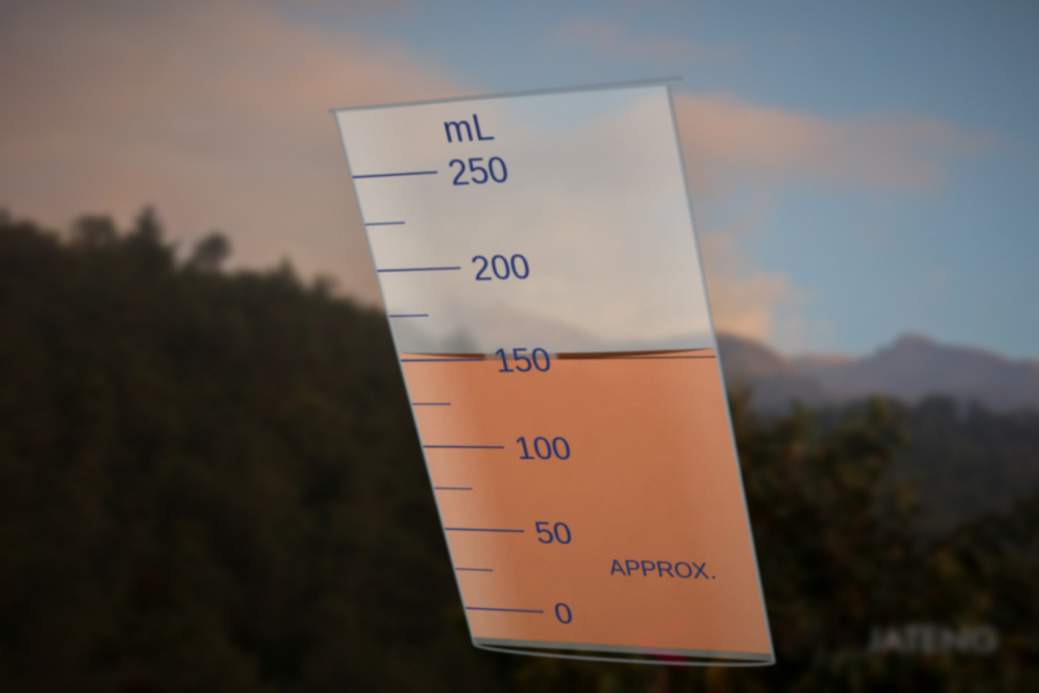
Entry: 150; mL
